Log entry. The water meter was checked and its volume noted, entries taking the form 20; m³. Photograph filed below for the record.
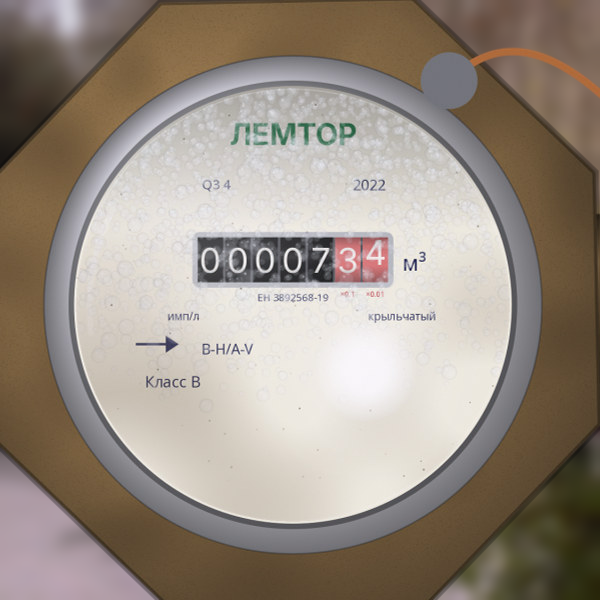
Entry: 7.34; m³
